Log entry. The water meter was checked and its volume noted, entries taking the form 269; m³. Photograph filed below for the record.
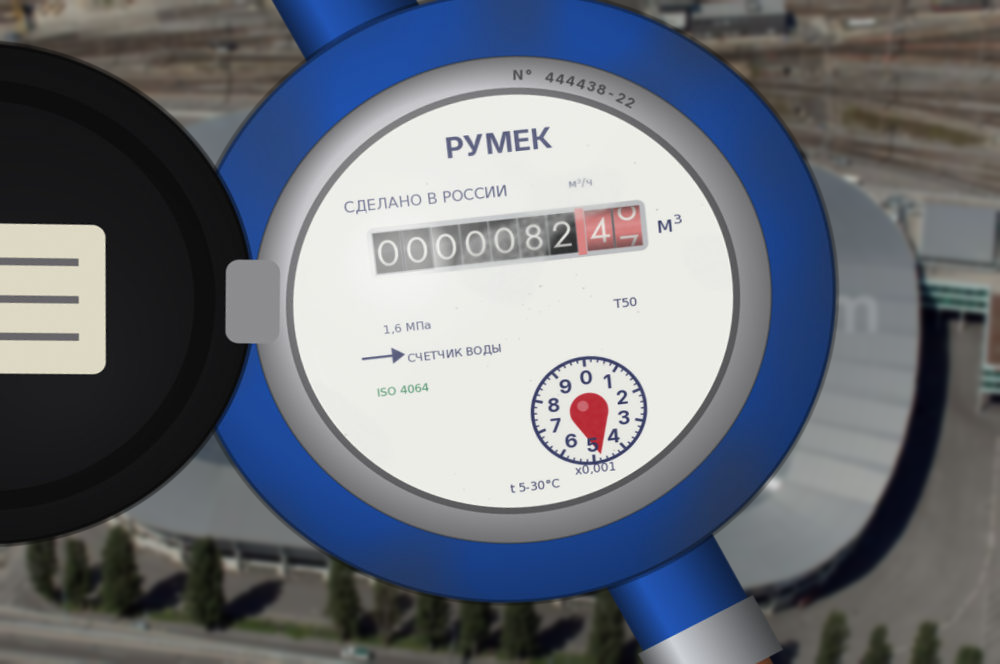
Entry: 82.464; m³
